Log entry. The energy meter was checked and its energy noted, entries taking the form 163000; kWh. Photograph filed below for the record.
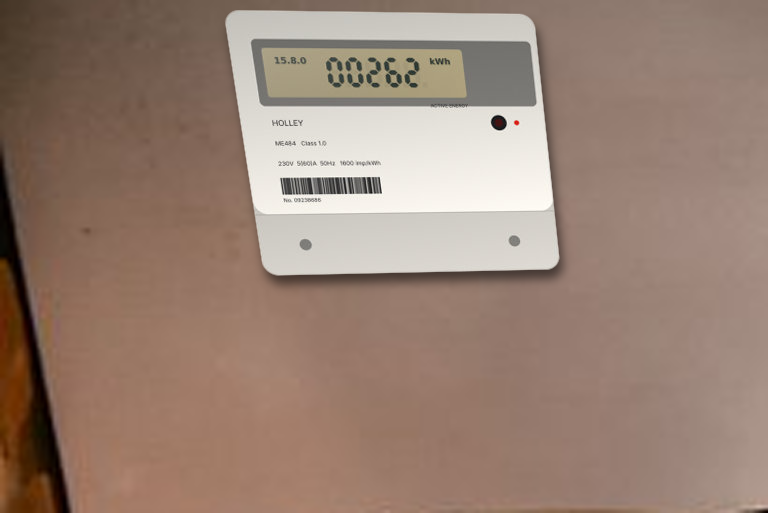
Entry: 262; kWh
